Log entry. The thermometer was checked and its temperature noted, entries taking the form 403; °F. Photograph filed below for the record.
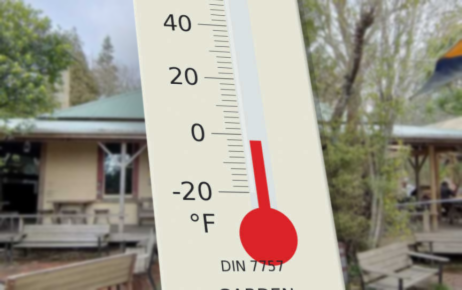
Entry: -2; °F
